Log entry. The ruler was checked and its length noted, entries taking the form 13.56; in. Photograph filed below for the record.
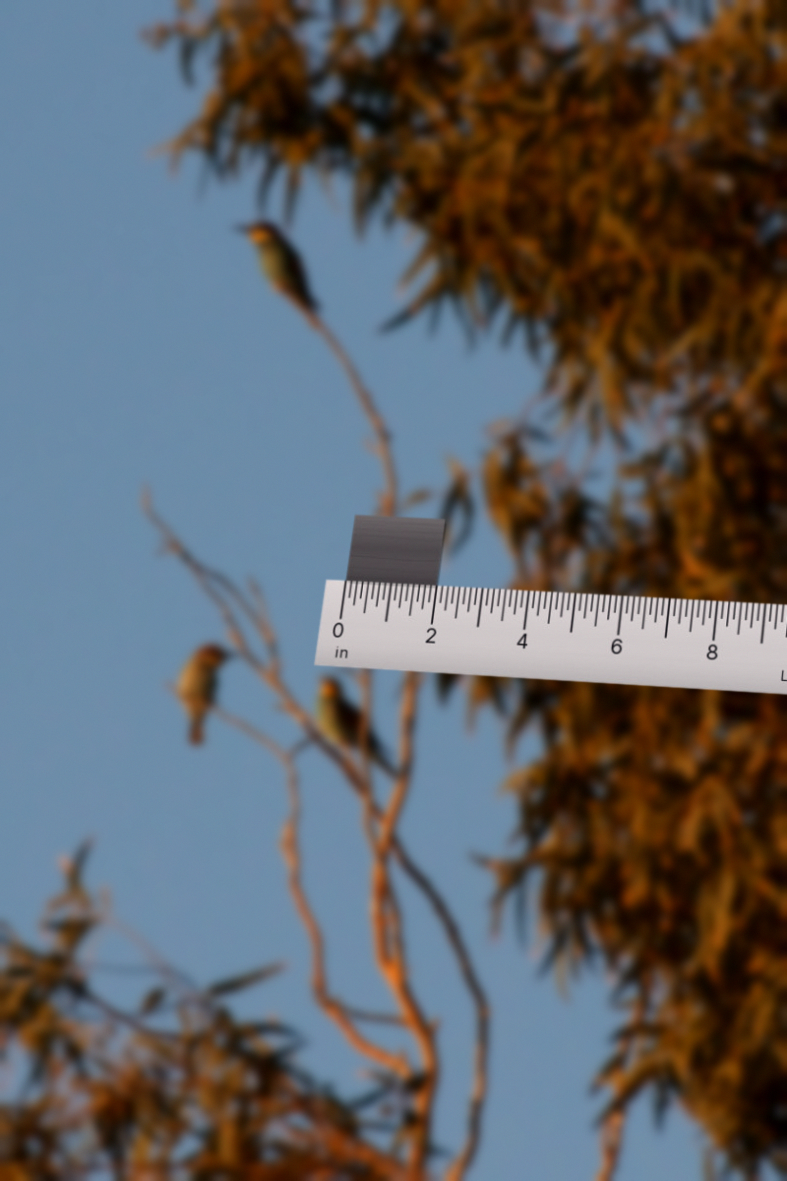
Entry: 2; in
